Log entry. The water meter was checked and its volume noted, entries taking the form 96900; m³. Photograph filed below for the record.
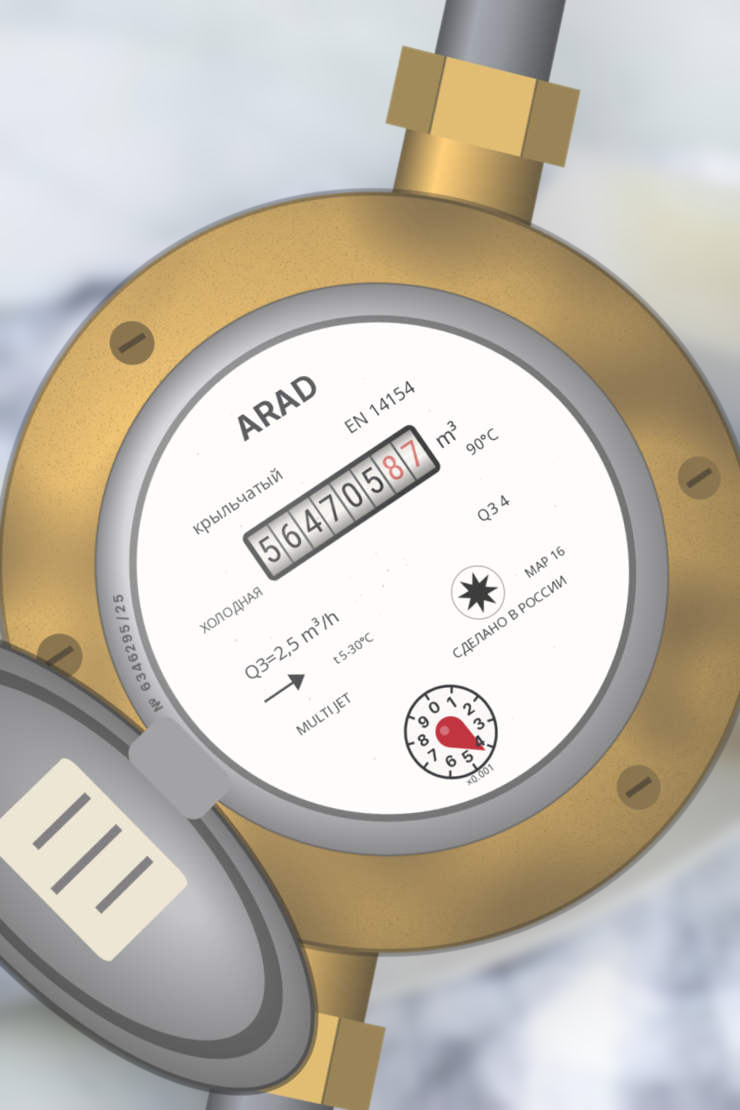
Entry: 564705.874; m³
